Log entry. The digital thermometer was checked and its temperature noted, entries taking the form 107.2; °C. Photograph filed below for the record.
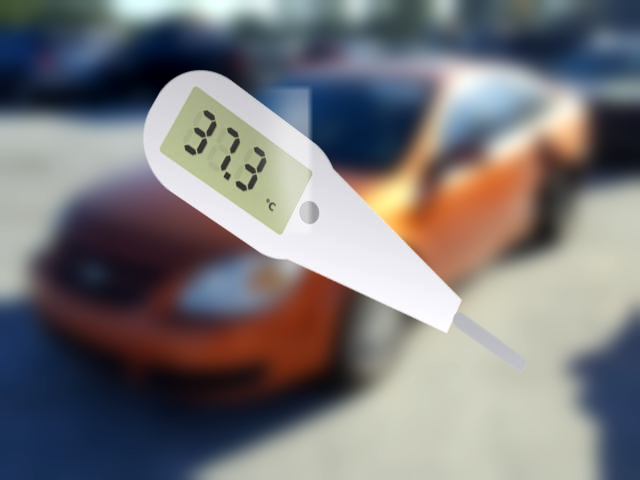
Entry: 37.3; °C
